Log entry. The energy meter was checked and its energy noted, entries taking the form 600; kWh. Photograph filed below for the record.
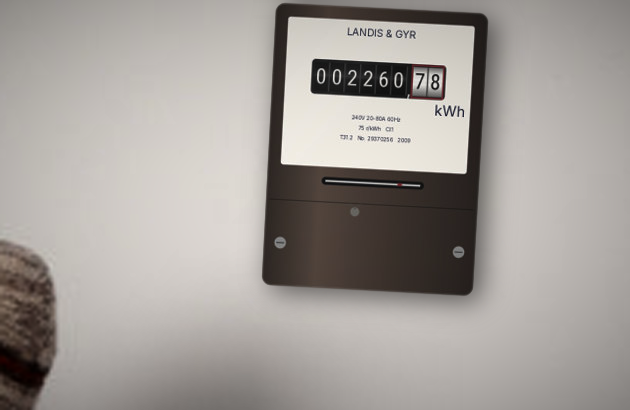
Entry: 2260.78; kWh
